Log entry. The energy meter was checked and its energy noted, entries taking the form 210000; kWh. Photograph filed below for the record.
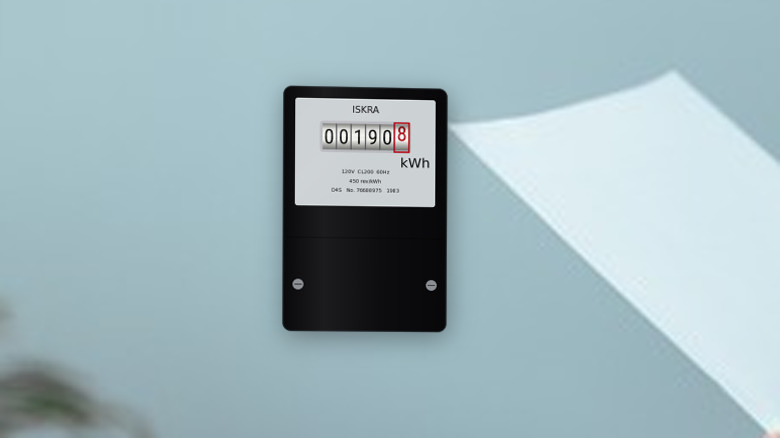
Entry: 190.8; kWh
